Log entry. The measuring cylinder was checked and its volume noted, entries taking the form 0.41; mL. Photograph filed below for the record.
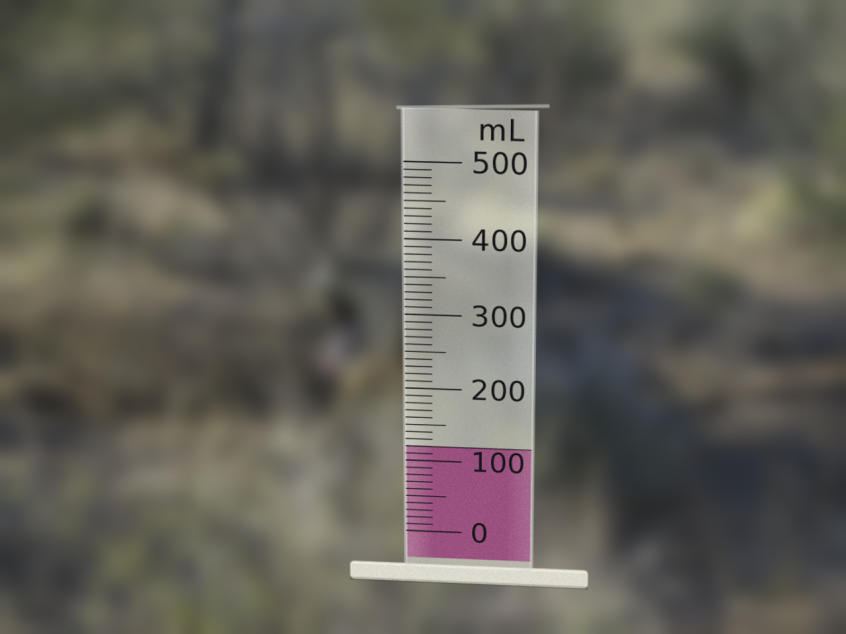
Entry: 120; mL
